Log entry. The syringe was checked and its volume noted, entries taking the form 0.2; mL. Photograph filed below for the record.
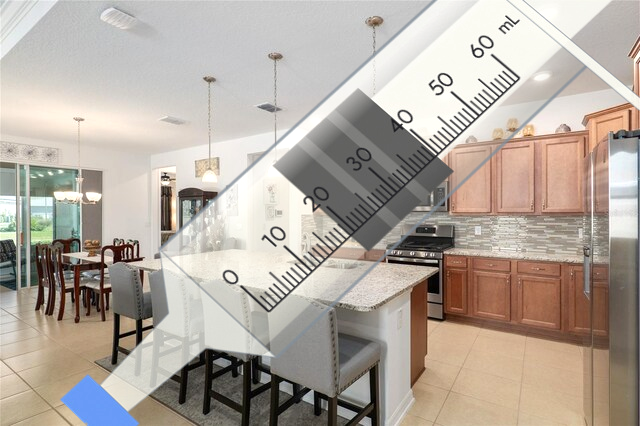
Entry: 19; mL
